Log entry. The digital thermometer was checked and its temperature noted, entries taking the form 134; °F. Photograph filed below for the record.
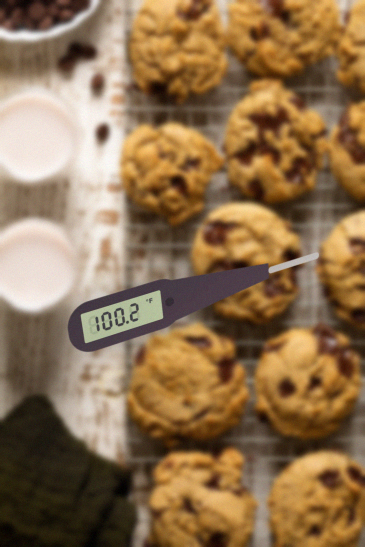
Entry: 100.2; °F
